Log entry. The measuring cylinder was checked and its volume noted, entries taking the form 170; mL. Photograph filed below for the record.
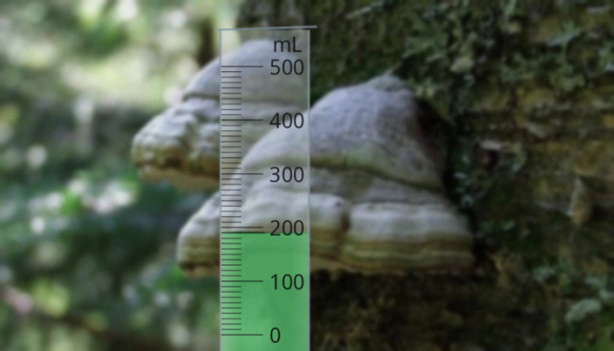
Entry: 190; mL
